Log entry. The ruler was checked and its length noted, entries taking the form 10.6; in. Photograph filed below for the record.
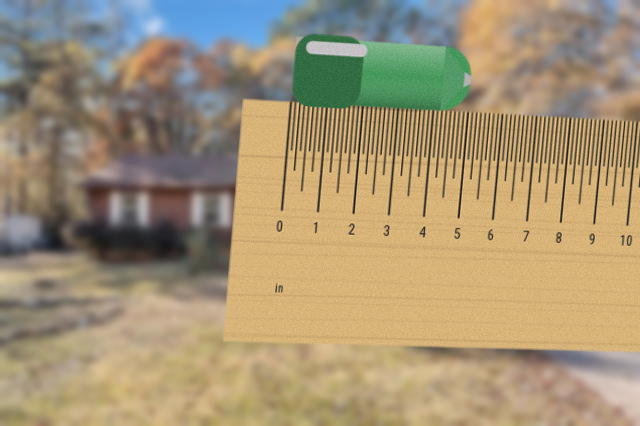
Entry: 5; in
